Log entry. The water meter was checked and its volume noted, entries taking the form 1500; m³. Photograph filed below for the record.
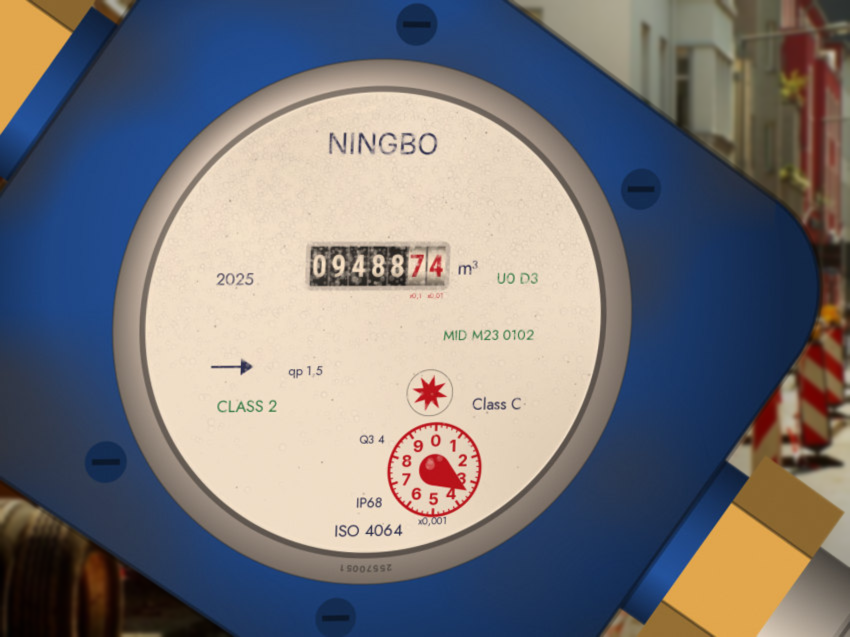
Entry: 9488.743; m³
